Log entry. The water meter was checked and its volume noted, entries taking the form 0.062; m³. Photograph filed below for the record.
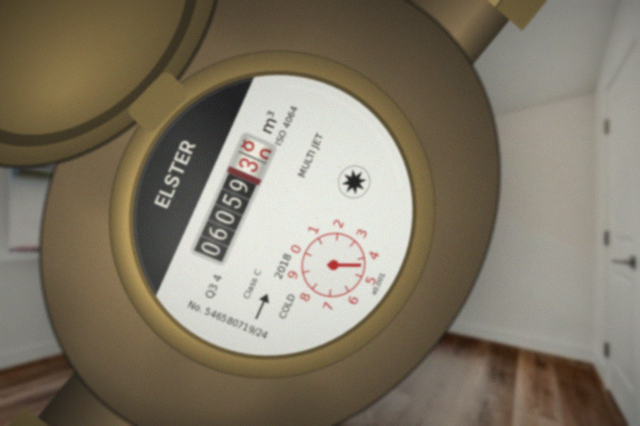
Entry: 6059.384; m³
